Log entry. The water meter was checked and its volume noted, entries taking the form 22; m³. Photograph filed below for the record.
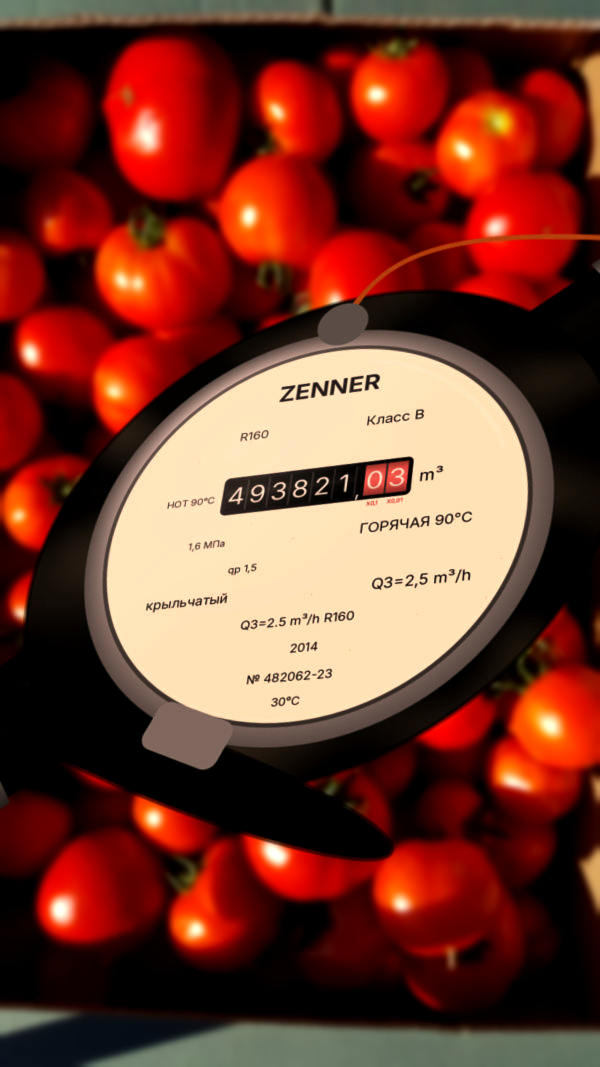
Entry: 493821.03; m³
